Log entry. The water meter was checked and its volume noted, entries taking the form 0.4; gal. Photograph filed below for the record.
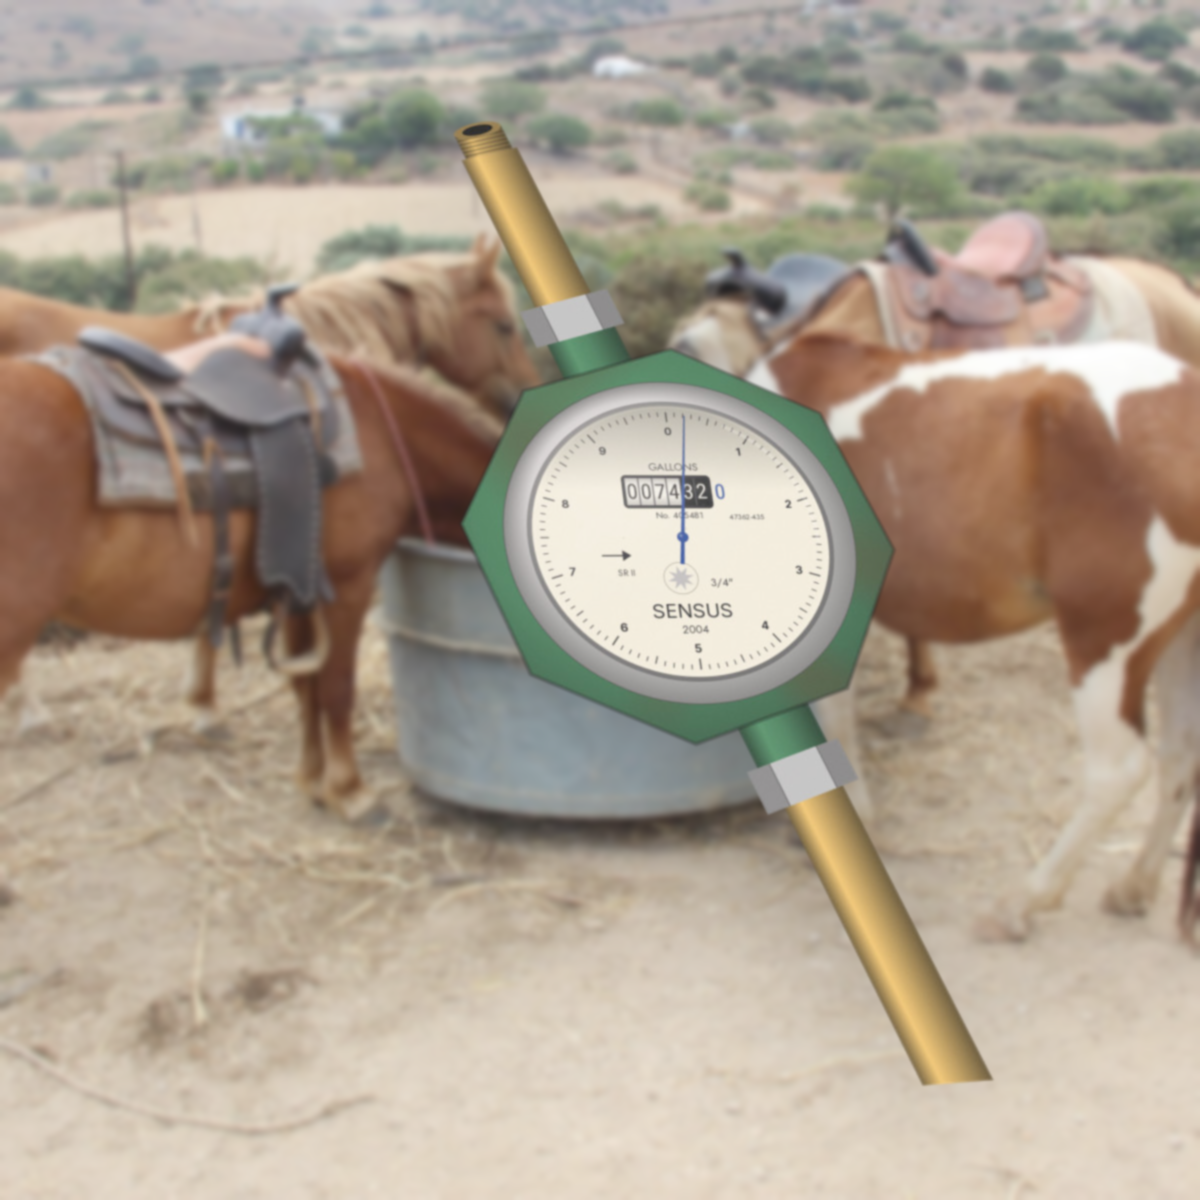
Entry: 74320.2; gal
